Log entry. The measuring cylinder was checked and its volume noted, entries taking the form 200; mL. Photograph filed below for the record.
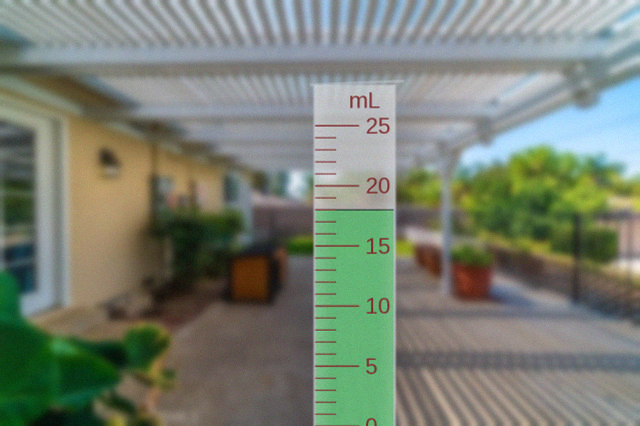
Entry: 18; mL
